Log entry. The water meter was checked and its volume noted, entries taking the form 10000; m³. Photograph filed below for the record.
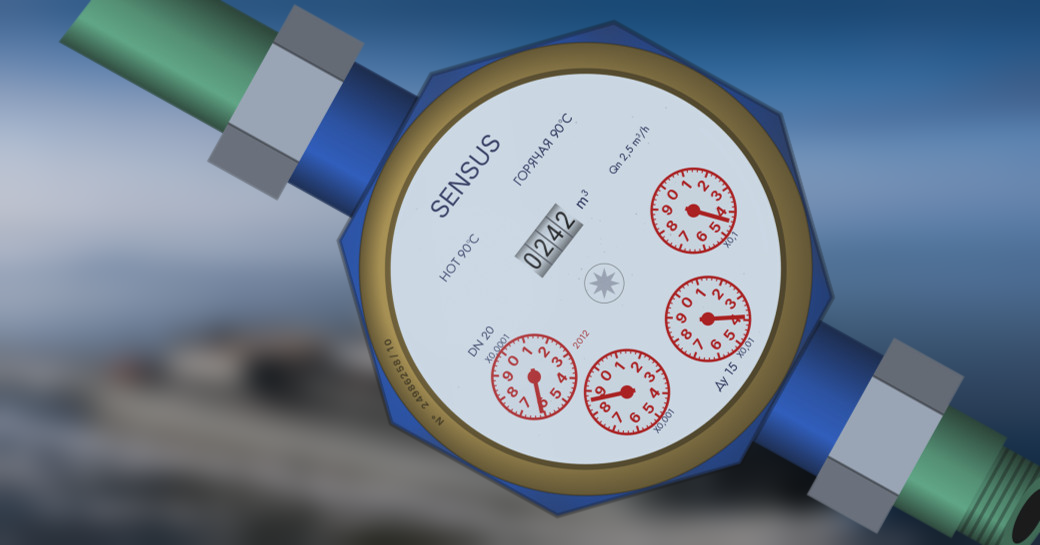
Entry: 242.4386; m³
